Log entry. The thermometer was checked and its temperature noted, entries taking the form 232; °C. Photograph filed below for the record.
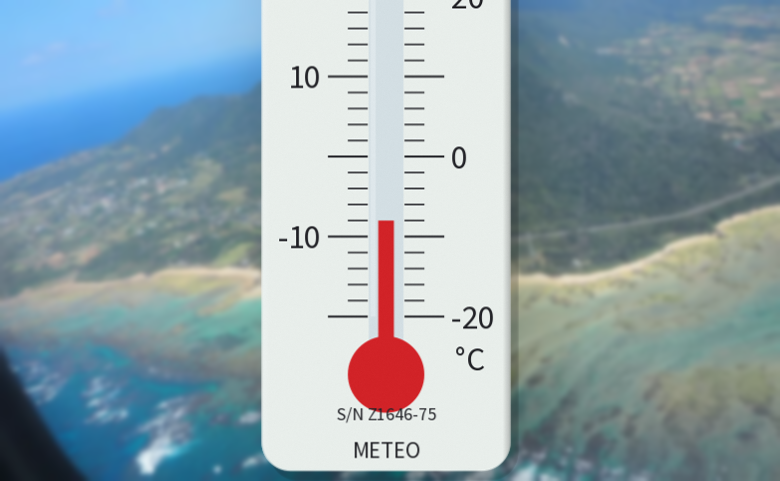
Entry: -8; °C
